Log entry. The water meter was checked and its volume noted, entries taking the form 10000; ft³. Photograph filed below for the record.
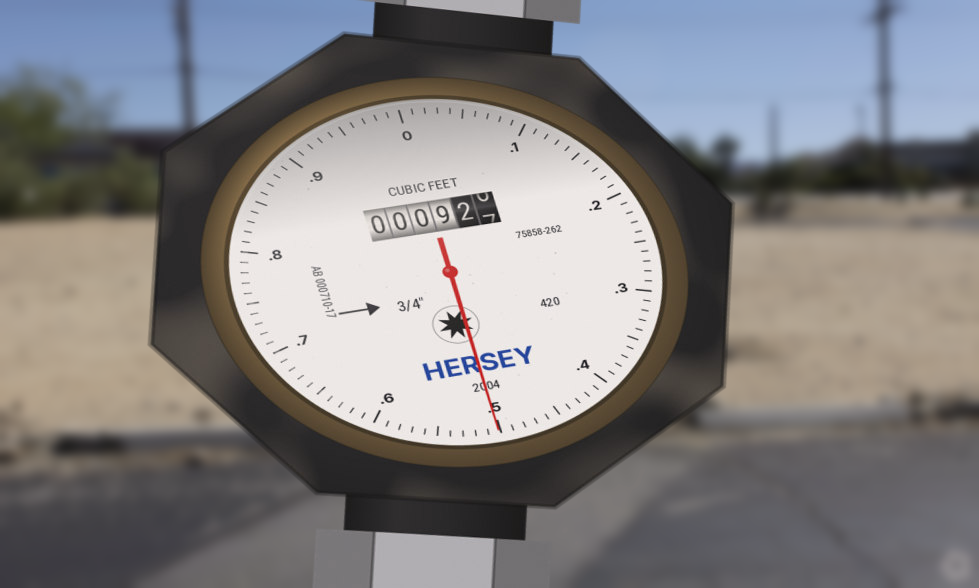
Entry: 926.50; ft³
